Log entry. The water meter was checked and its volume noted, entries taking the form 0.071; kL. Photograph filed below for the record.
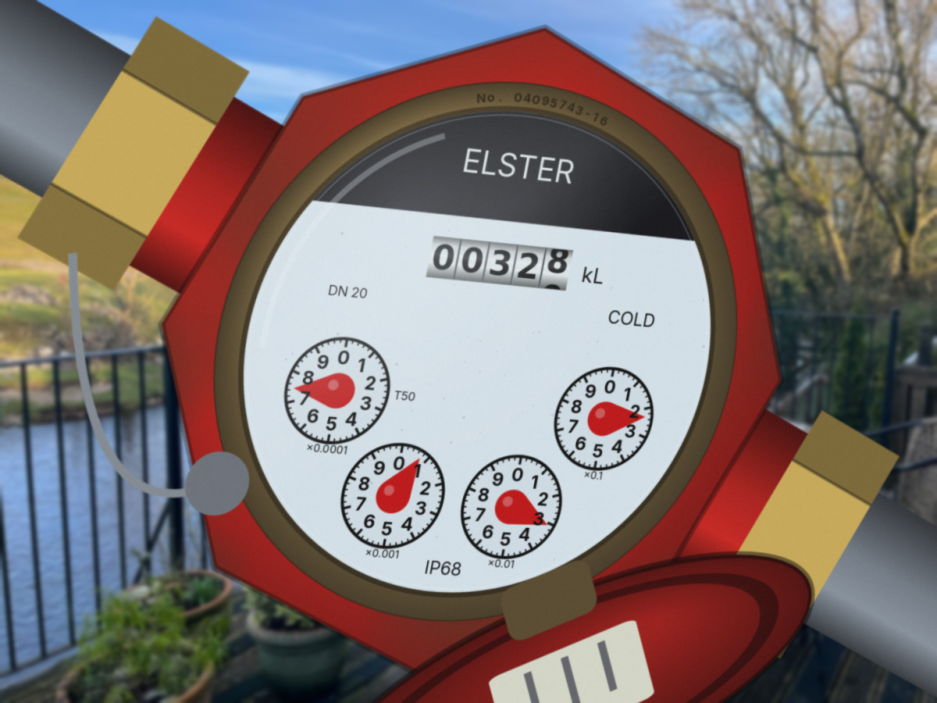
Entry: 328.2307; kL
